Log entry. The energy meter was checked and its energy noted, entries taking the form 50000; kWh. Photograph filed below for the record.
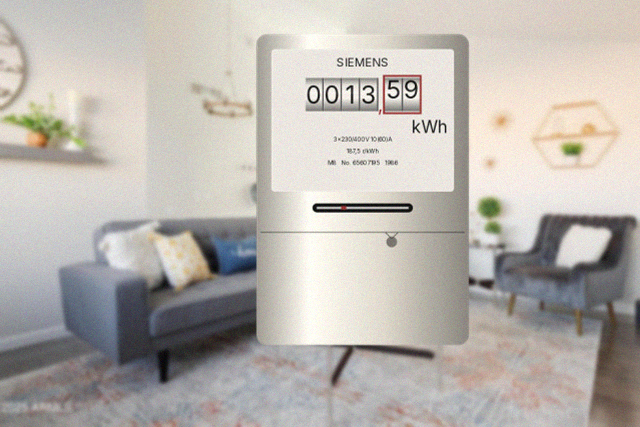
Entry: 13.59; kWh
